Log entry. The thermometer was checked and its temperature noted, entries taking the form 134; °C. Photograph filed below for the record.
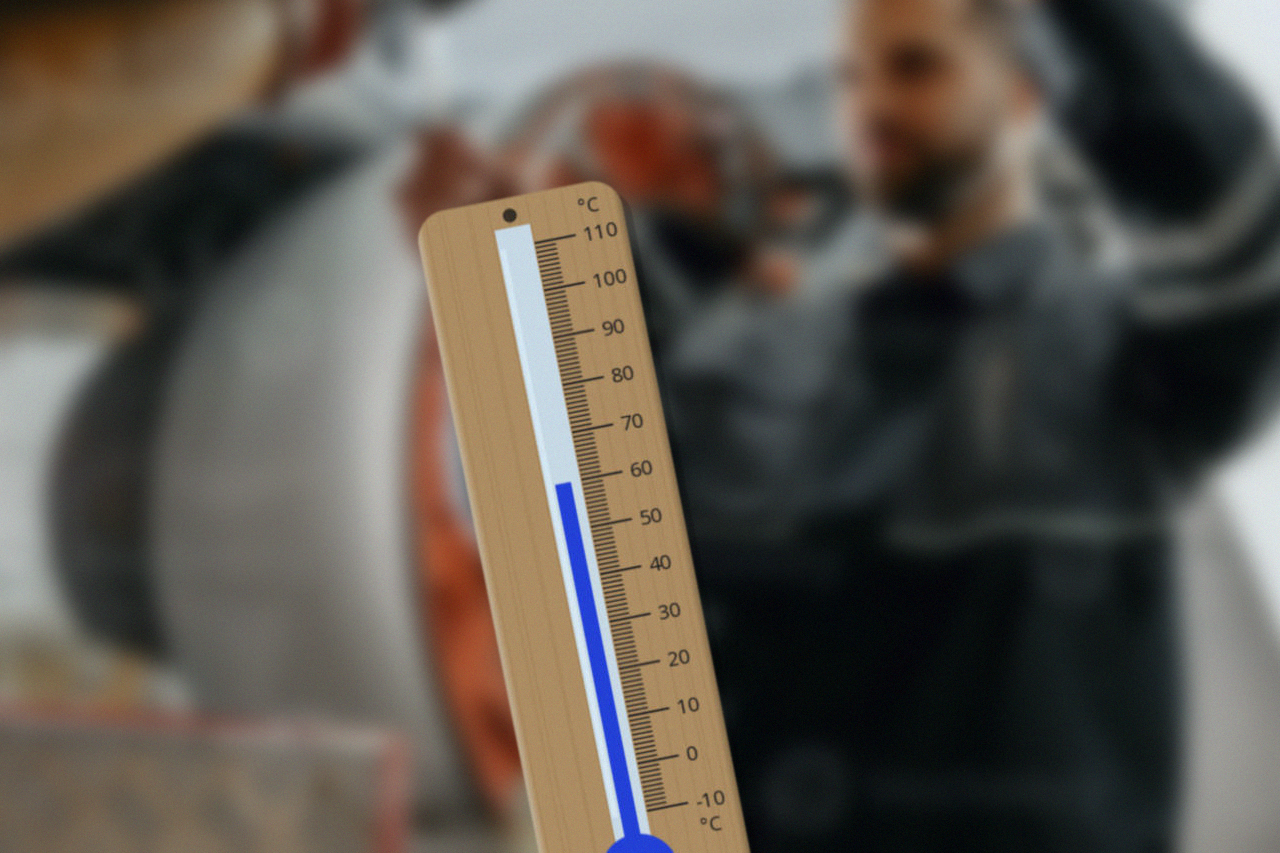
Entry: 60; °C
